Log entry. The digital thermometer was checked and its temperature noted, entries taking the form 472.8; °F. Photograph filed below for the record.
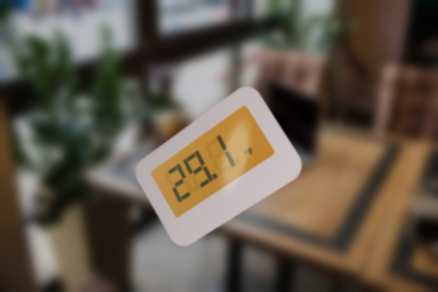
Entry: 29.1; °F
